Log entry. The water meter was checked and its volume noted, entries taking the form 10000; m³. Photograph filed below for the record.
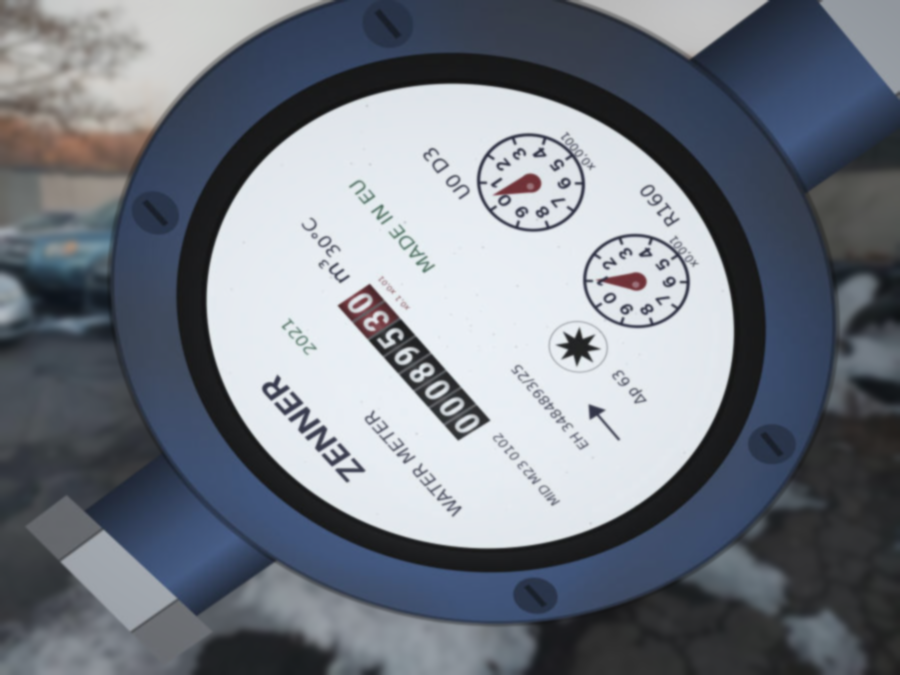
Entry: 895.3010; m³
